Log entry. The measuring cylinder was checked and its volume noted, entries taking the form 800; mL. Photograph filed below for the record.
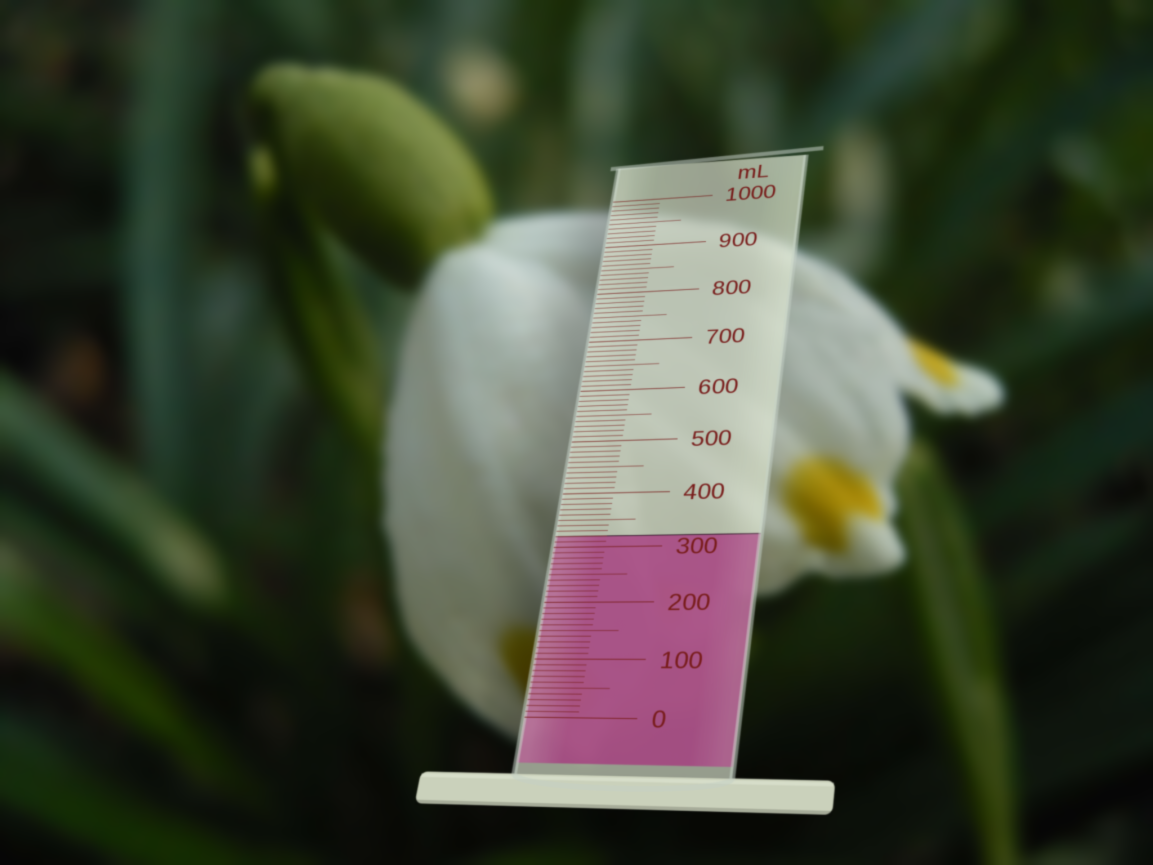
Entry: 320; mL
